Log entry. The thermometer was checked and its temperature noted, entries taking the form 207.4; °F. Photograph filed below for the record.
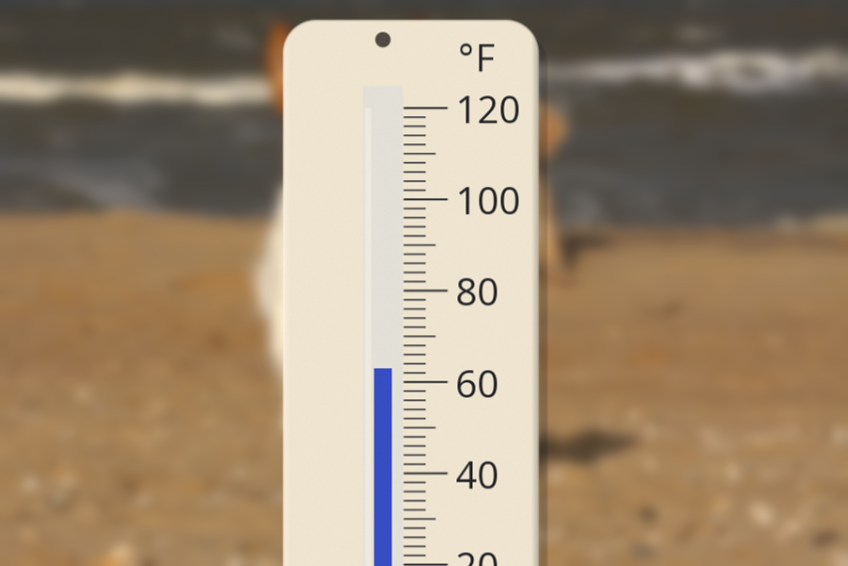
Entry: 63; °F
